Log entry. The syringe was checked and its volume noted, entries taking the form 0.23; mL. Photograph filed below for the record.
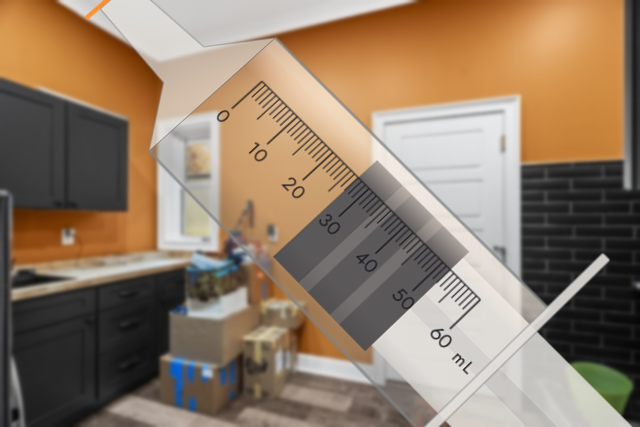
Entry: 27; mL
